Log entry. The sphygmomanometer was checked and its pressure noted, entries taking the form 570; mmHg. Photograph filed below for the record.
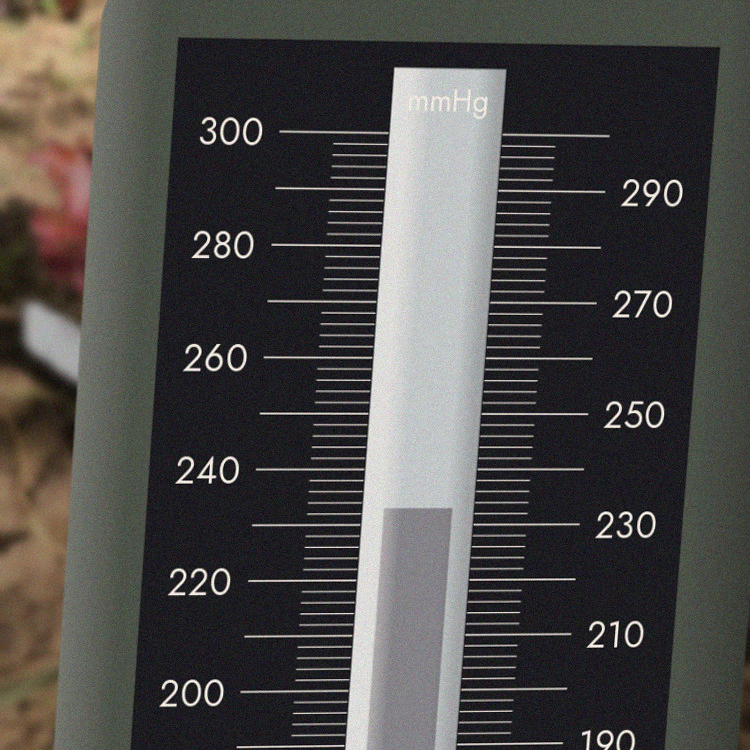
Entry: 233; mmHg
